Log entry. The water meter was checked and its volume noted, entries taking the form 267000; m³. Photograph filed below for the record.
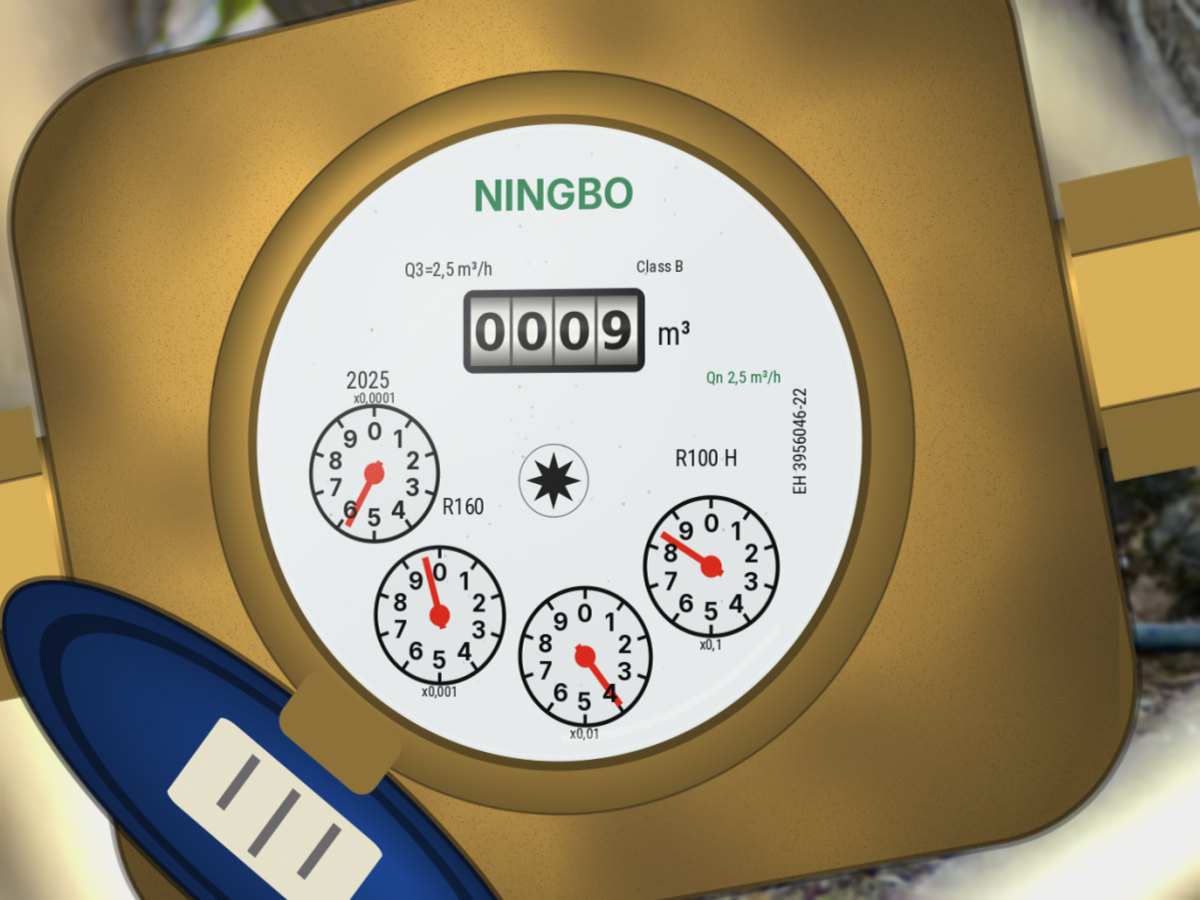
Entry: 9.8395; m³
